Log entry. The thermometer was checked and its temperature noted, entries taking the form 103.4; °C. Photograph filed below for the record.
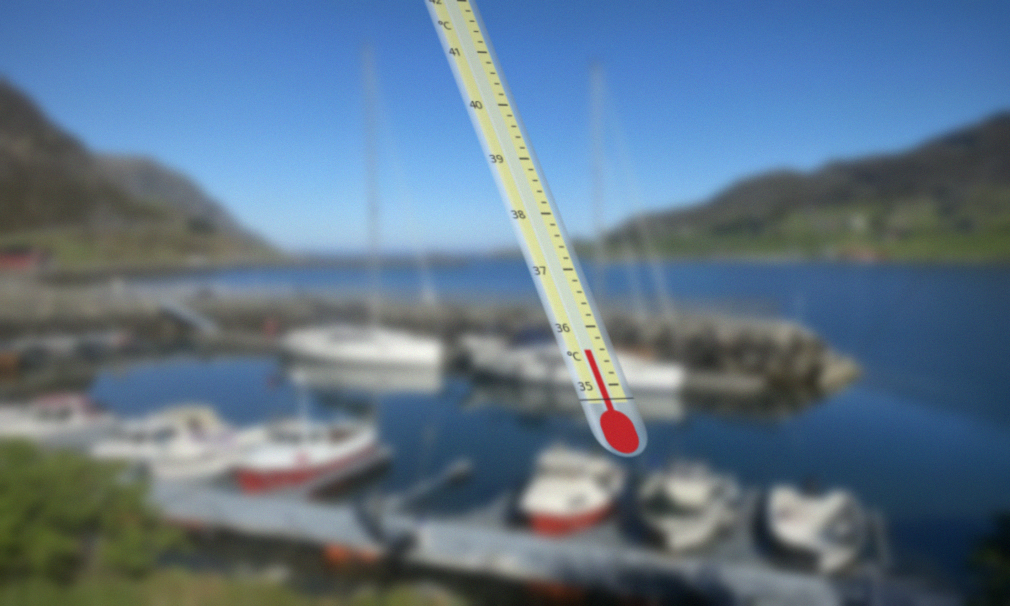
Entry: 35.6; °C
